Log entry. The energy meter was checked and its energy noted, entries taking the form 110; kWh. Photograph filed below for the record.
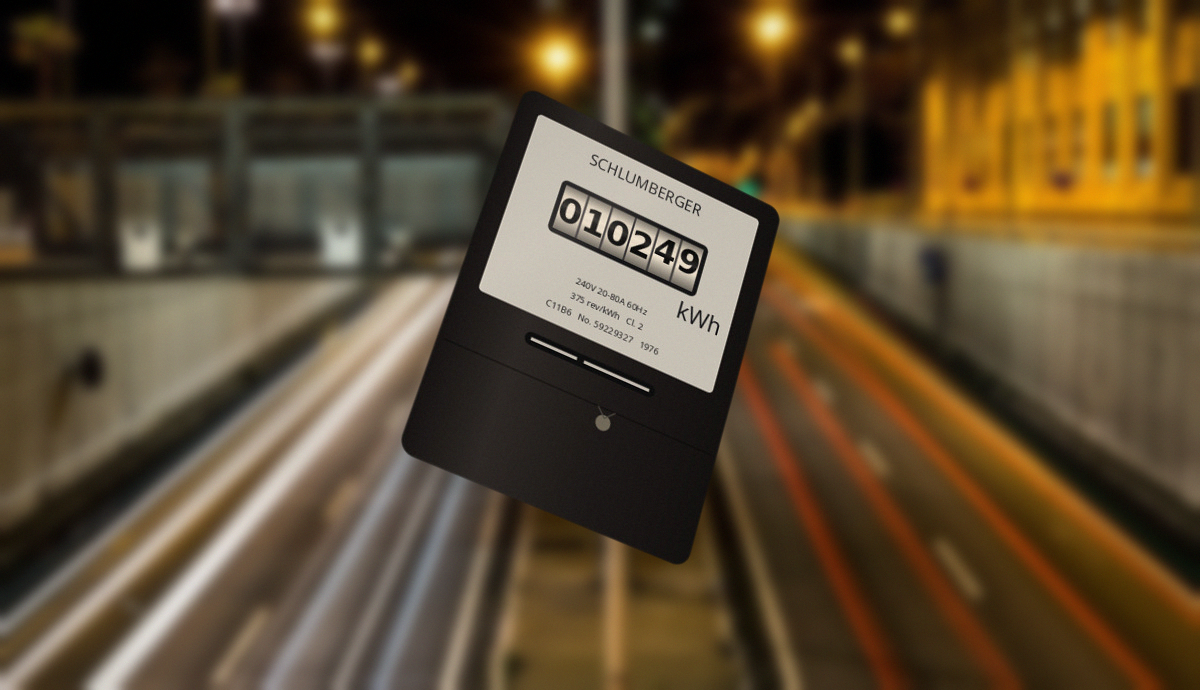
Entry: 10249; kWh
